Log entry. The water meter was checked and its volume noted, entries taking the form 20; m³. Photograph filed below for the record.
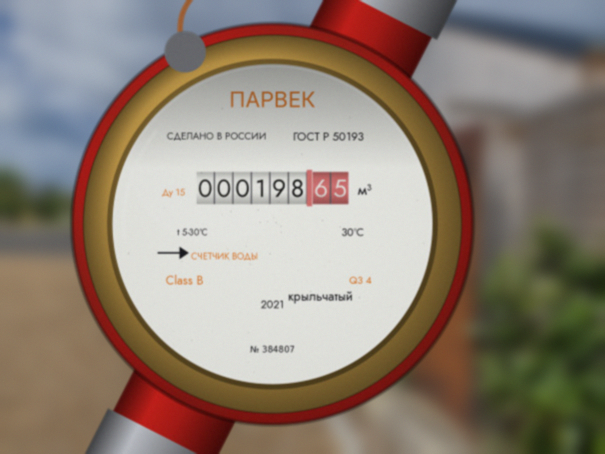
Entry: 198.65; m³
